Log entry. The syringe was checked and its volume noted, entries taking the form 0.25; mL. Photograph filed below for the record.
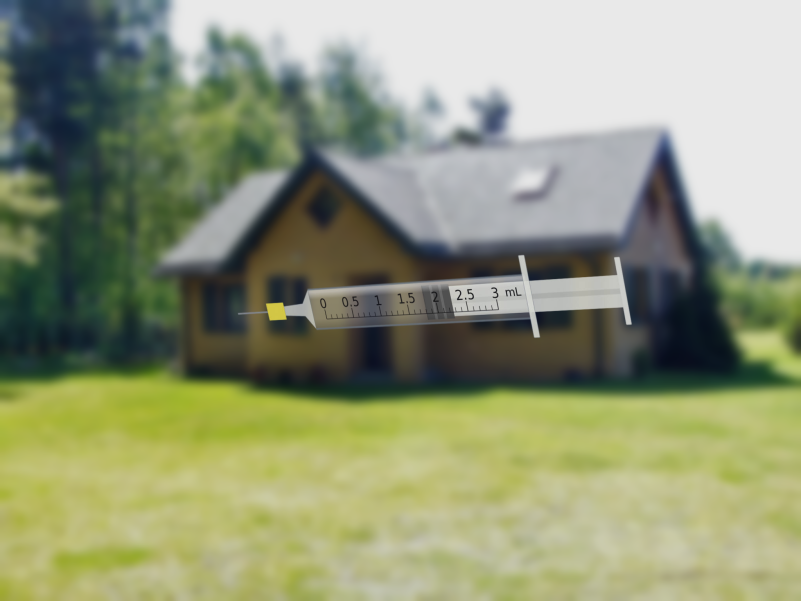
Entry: 1.8; mL
